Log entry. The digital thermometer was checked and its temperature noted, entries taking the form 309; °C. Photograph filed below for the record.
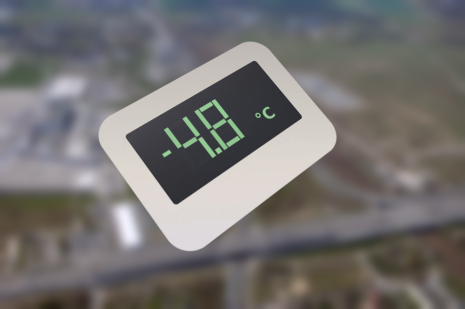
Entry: -4.8; °C
